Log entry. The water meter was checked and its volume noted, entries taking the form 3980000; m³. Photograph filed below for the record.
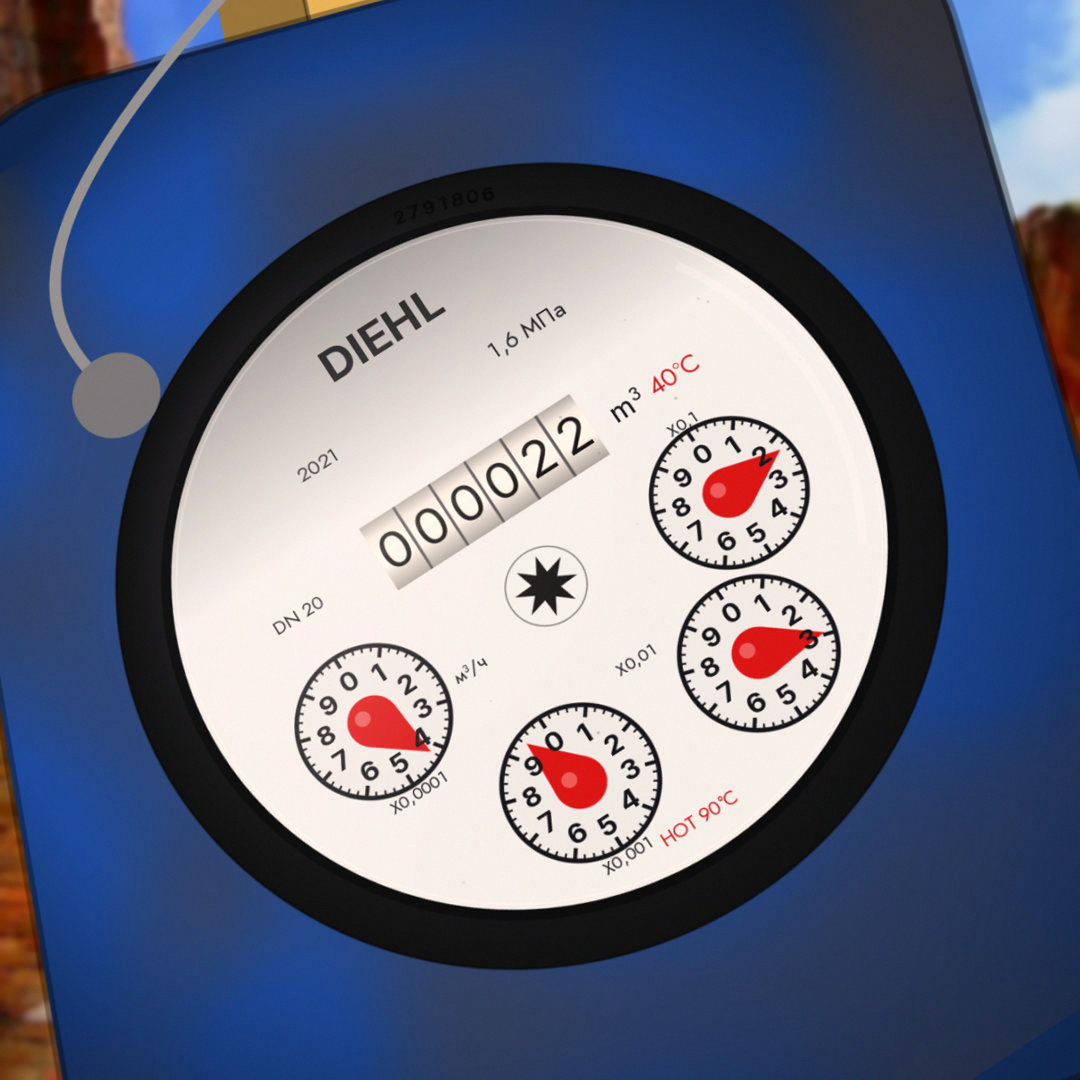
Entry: 22.2294; m³
